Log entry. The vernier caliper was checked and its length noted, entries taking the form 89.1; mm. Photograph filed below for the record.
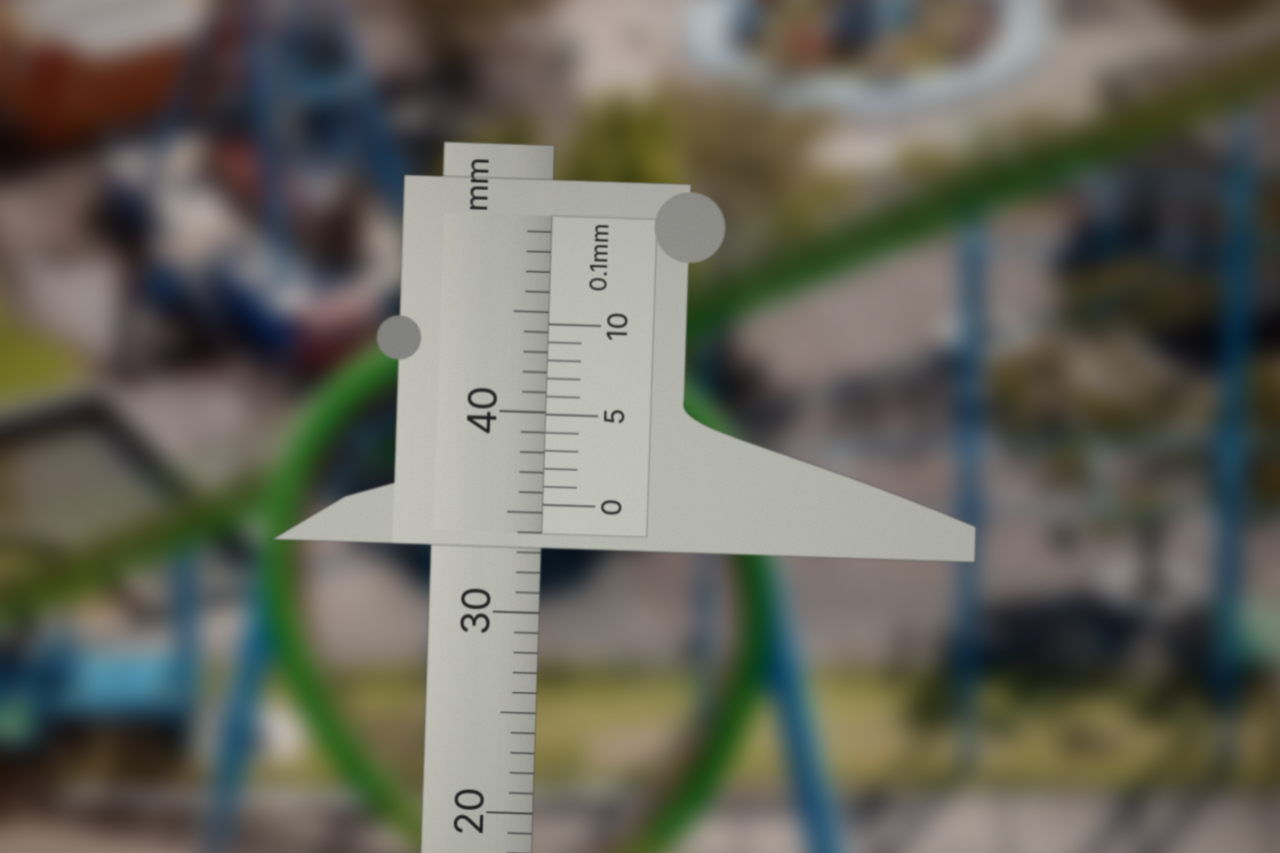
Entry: 35.4; mm
